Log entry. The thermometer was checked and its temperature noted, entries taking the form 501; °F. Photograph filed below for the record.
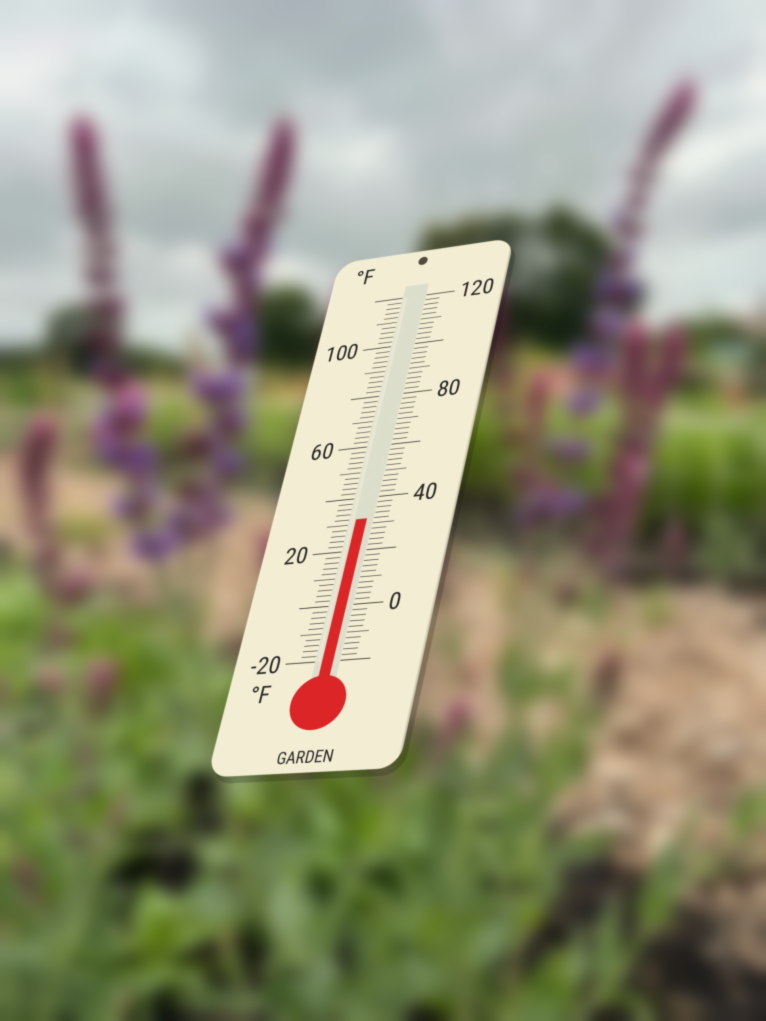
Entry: 32; °F
